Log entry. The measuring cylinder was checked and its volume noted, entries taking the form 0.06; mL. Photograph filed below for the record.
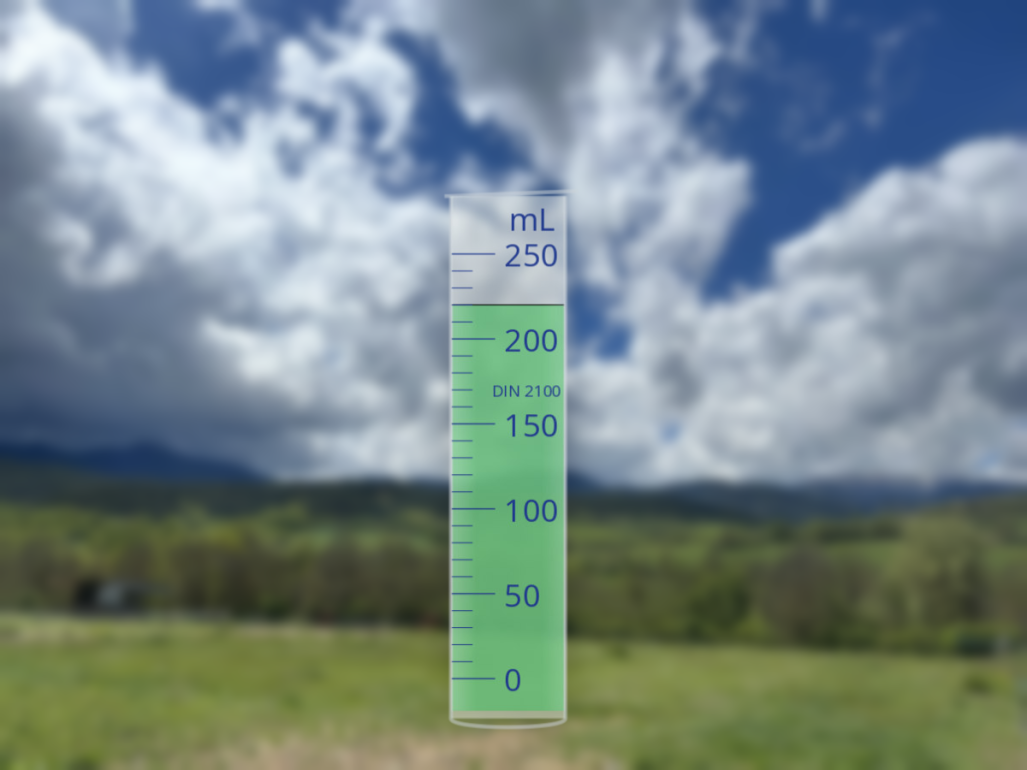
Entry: 220; mL
